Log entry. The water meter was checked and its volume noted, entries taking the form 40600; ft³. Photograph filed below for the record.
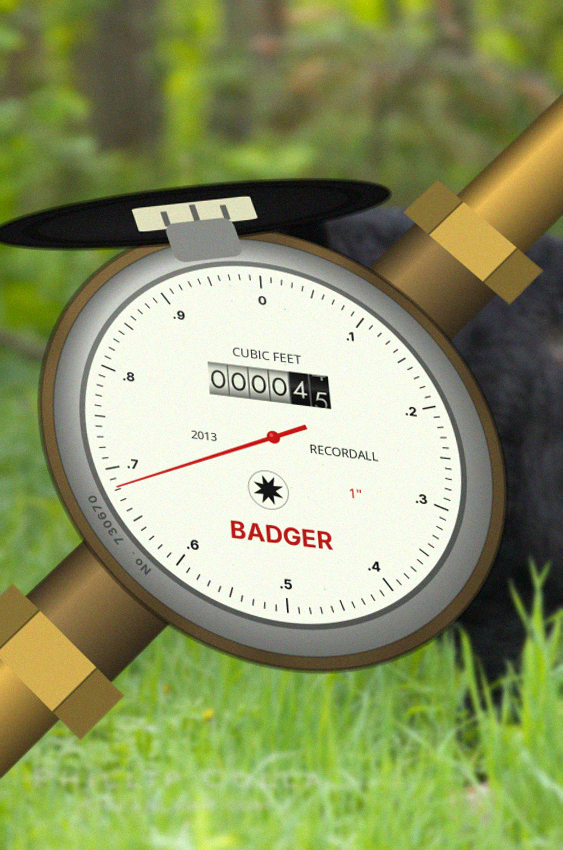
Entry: 44.68; ft³
